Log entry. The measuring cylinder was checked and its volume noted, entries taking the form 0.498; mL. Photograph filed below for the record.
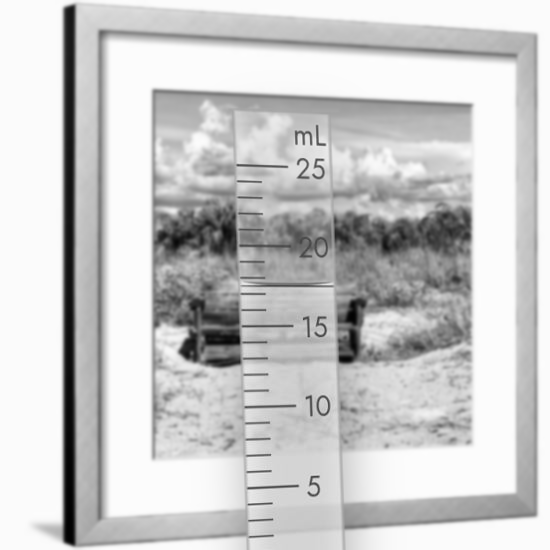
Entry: 17.5; mL
